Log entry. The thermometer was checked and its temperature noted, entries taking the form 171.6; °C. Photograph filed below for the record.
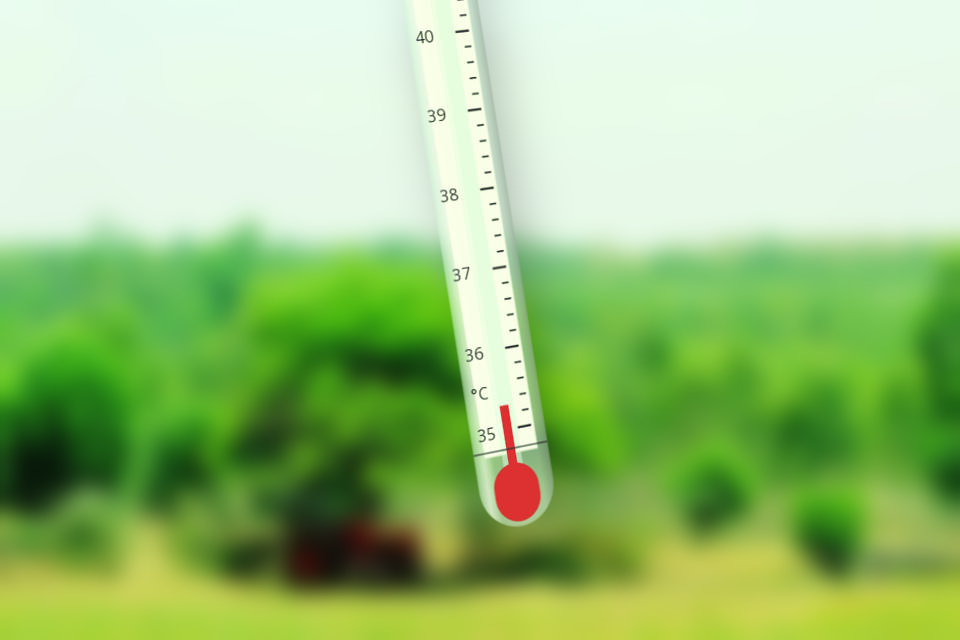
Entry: 35.3; °C
